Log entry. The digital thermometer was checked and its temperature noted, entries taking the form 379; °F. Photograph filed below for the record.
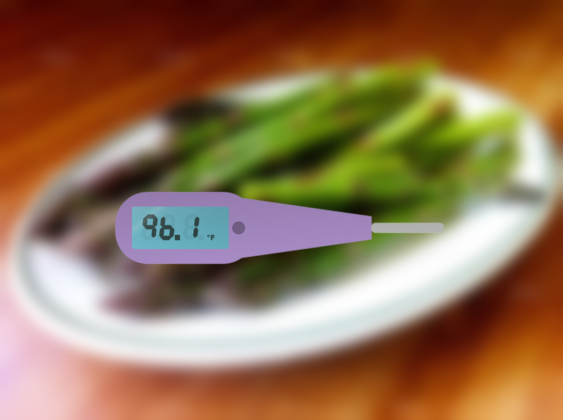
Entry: 96.1; °F
